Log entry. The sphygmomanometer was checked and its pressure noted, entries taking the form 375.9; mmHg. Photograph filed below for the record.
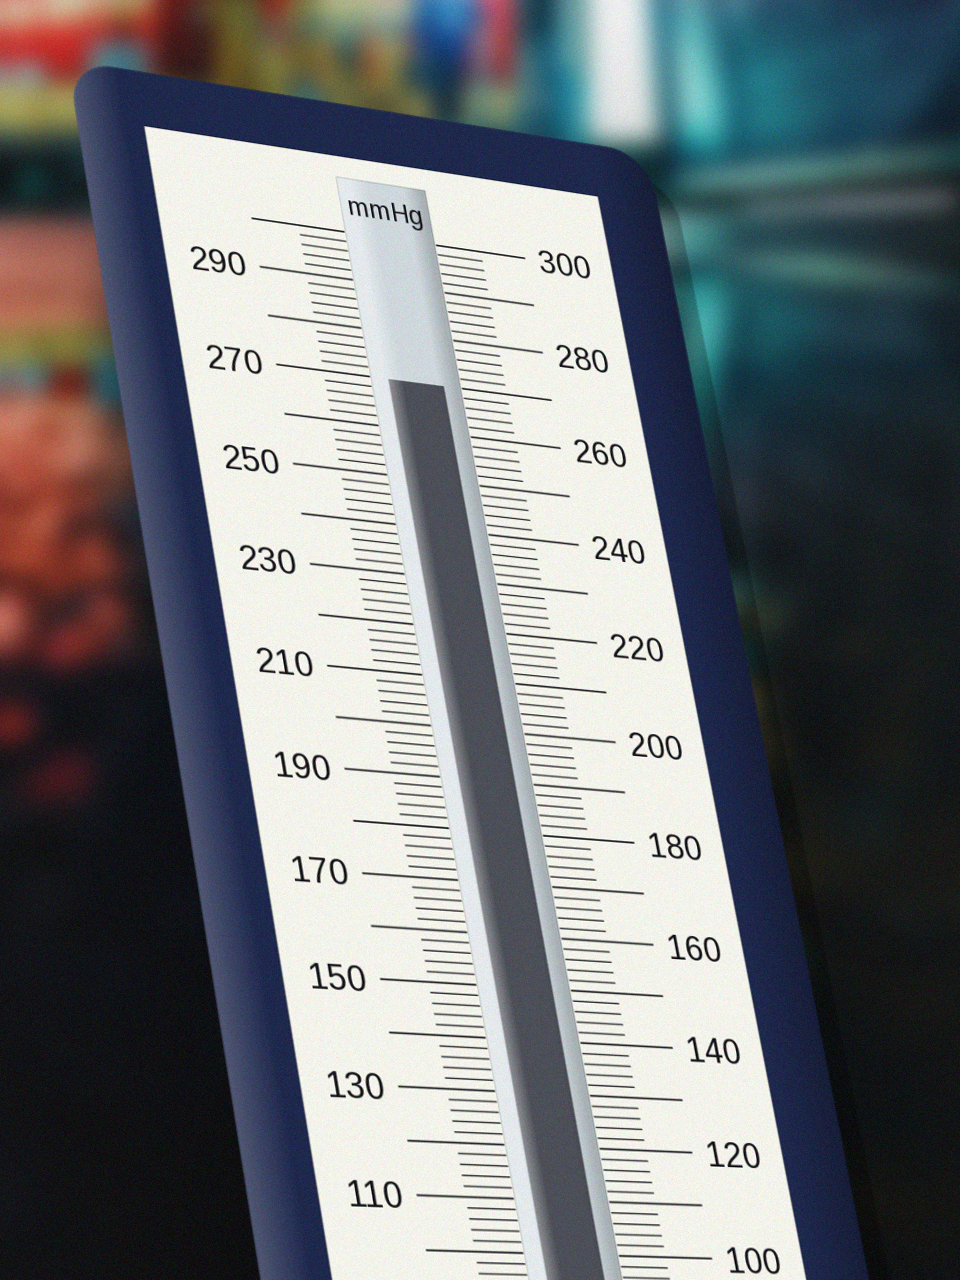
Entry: 270; mmHg
